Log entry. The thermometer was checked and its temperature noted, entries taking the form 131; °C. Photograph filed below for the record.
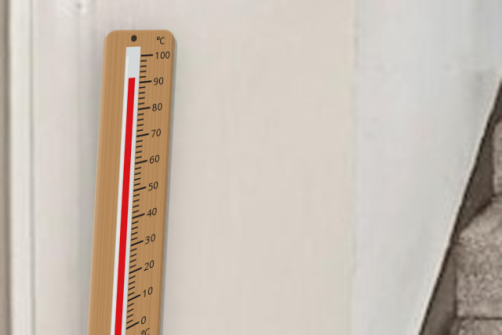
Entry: 92; °C
